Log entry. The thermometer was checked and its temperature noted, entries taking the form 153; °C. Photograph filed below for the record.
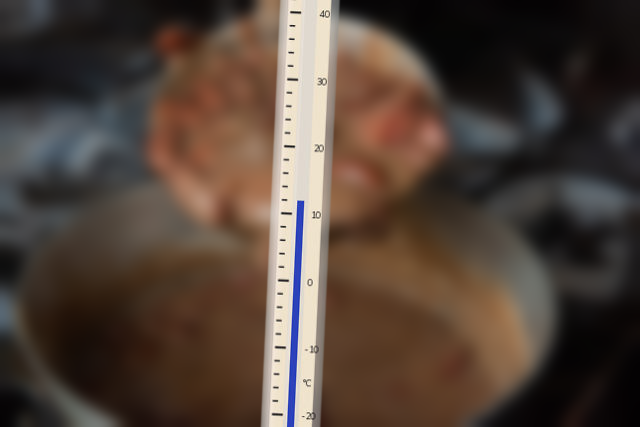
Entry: 12; °C
